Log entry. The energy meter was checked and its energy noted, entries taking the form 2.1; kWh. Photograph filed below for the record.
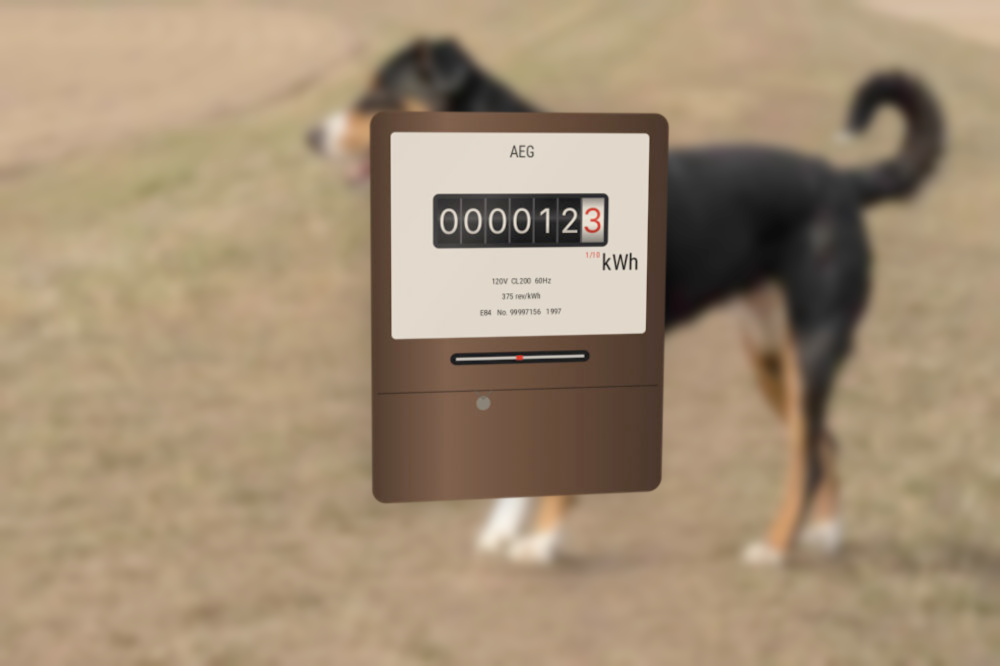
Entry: 12.3; kWh
